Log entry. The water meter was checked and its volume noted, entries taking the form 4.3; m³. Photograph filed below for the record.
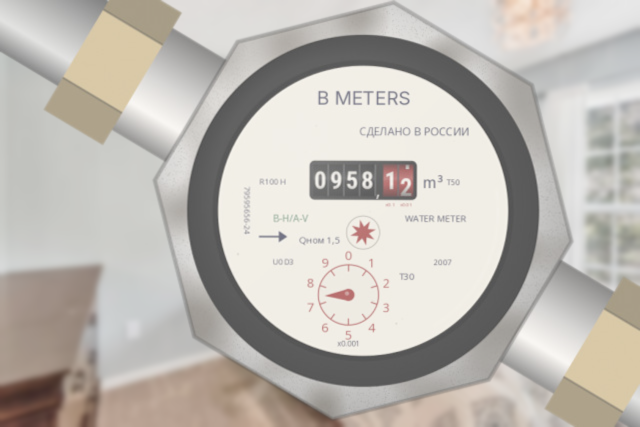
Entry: 958.117; m³
